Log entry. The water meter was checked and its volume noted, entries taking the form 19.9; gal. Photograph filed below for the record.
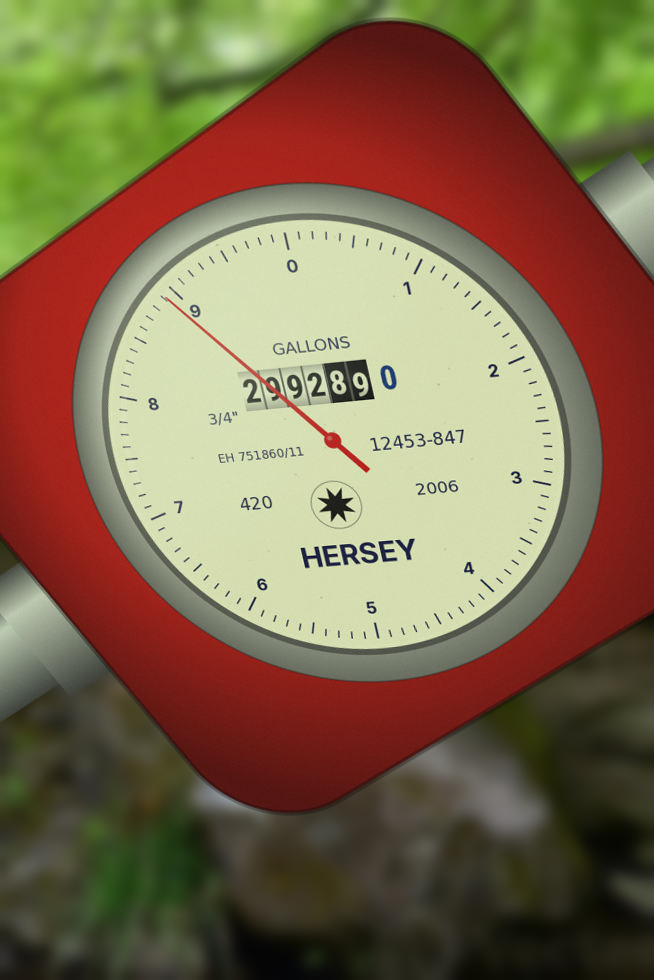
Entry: 2992888.9; gal
